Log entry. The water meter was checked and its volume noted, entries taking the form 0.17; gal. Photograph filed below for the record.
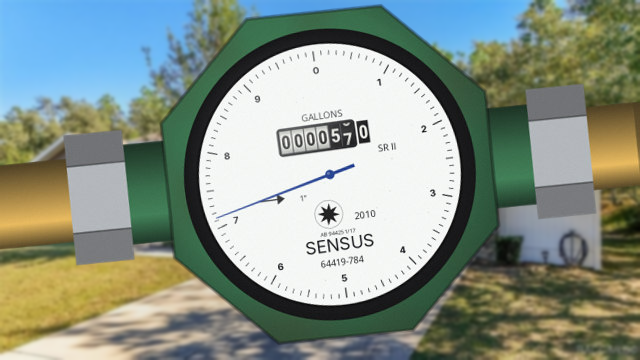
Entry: 567.1; gal
